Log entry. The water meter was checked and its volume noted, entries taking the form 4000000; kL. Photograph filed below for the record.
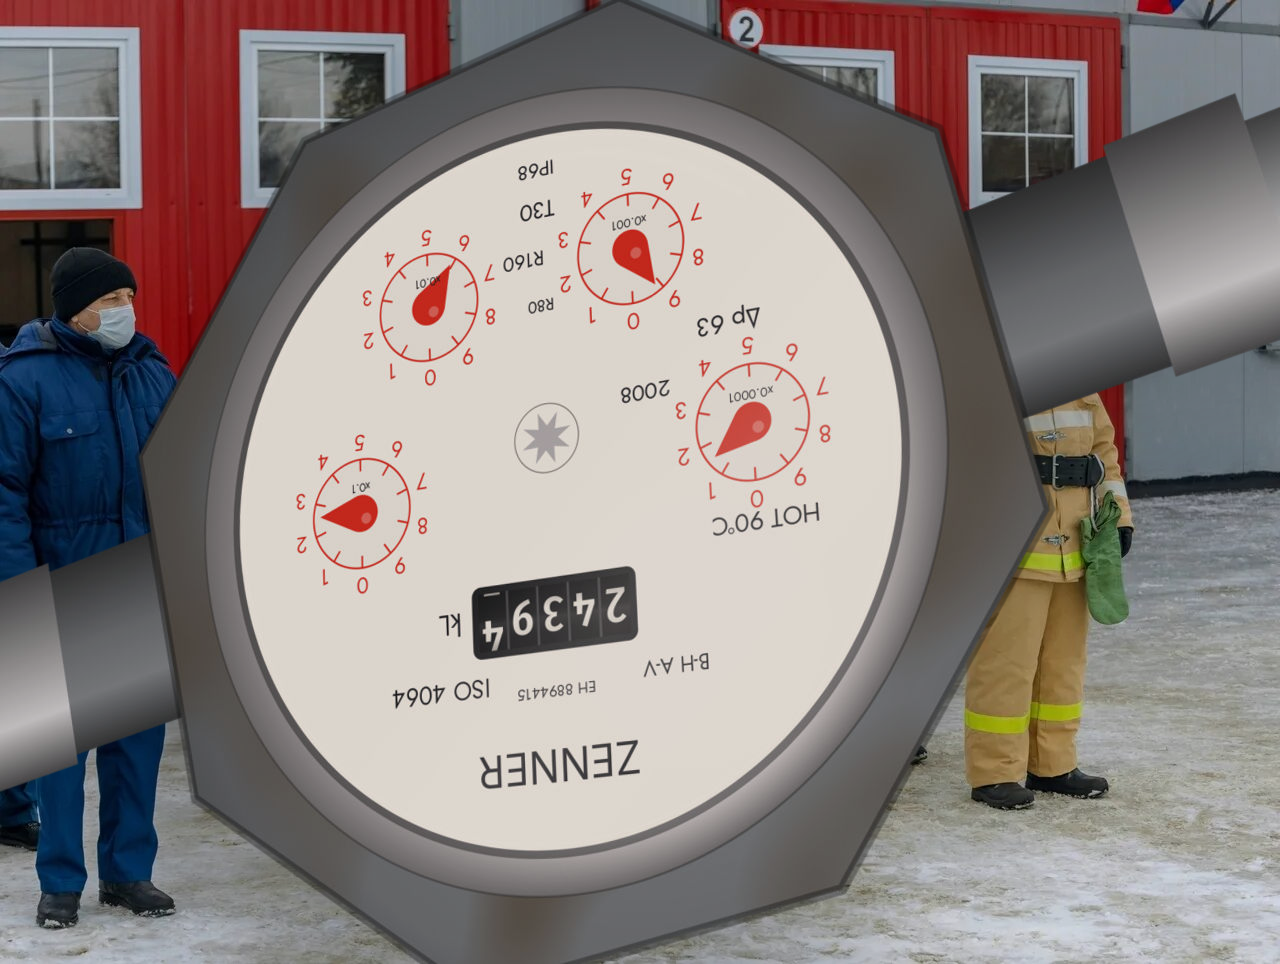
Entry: 24394.2591; kL
